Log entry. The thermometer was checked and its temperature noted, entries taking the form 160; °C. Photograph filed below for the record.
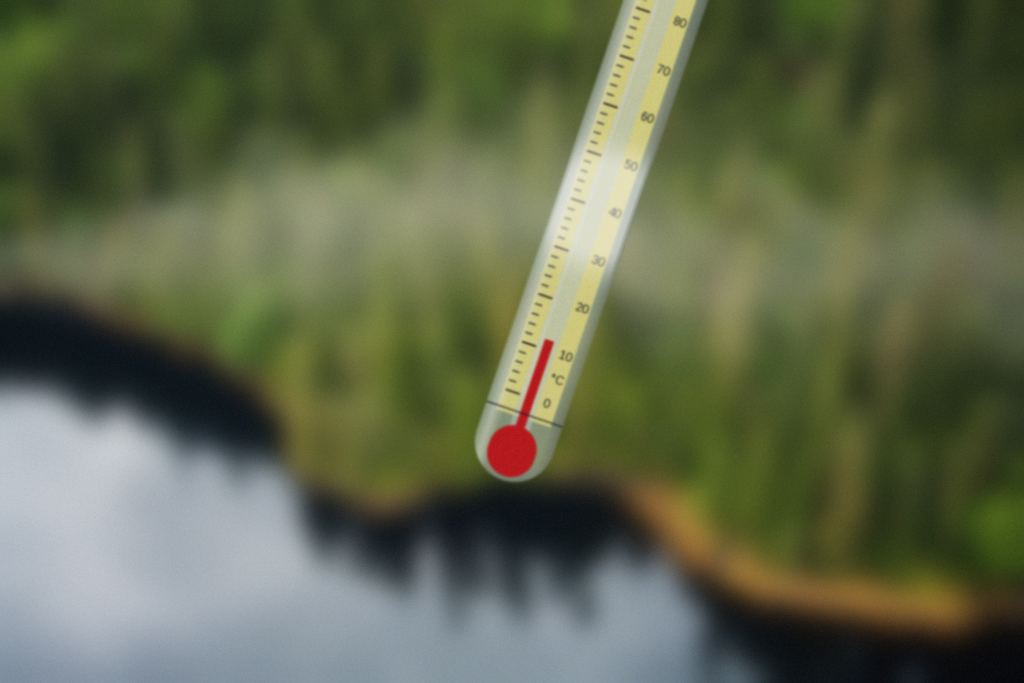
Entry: 12; °C
